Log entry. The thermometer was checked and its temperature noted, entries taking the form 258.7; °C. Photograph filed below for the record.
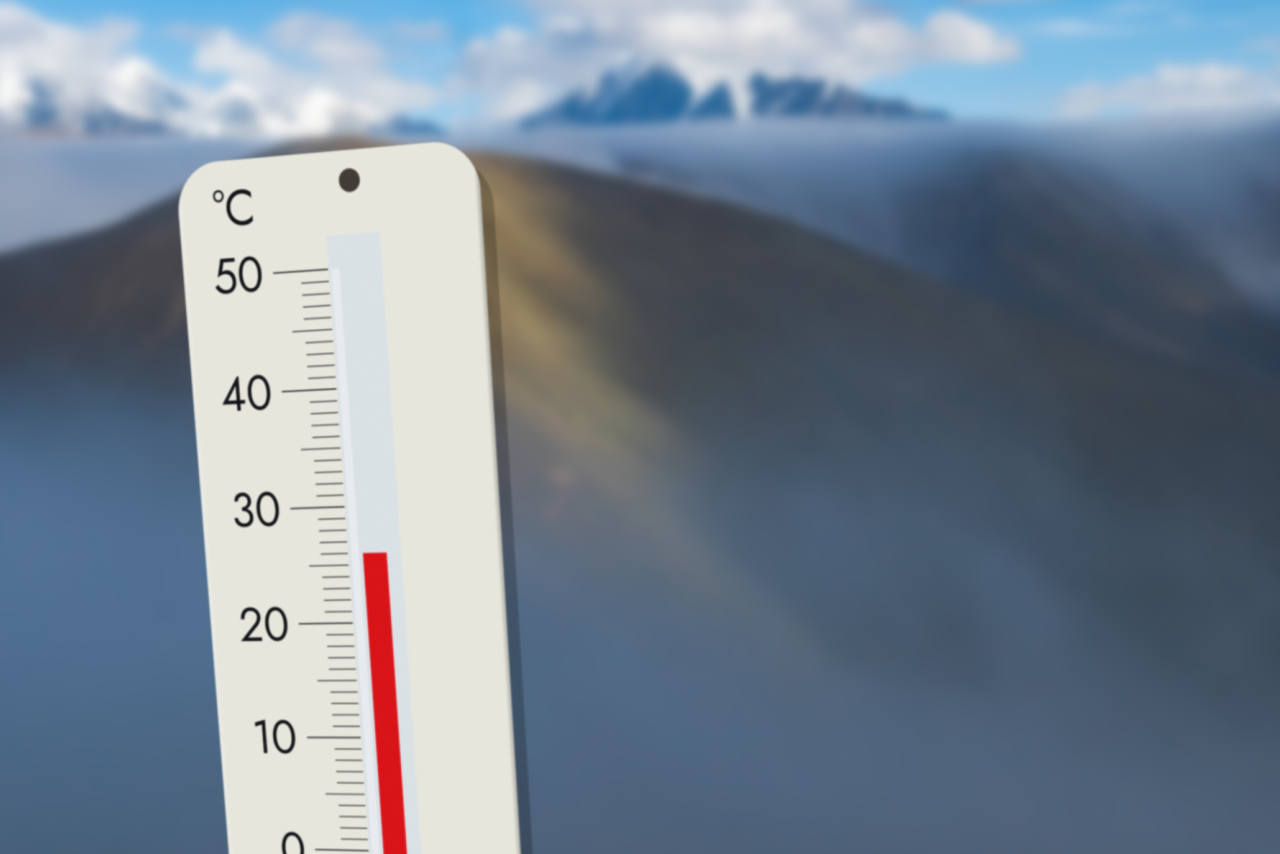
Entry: 26; °C
